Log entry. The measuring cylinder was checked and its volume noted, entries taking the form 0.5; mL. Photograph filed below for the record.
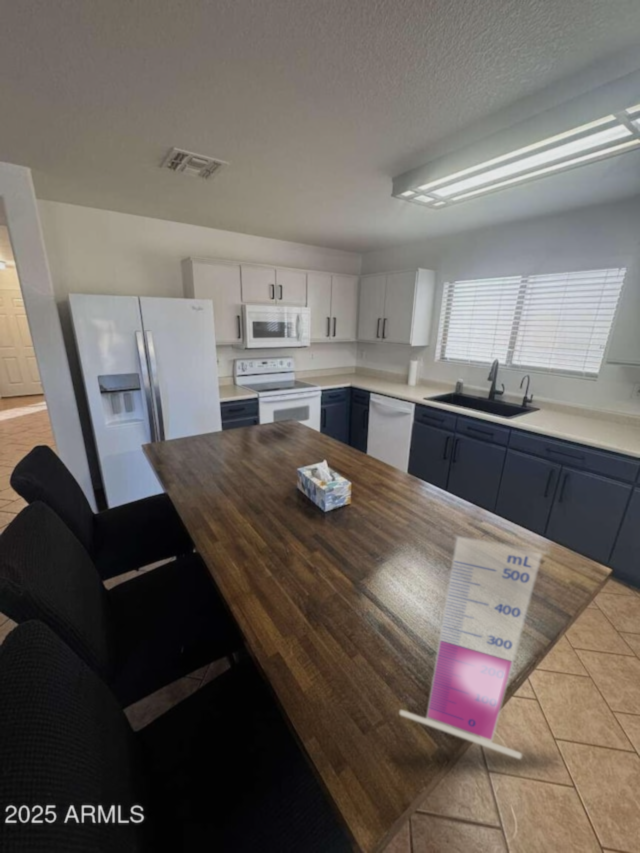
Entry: 250; mL
